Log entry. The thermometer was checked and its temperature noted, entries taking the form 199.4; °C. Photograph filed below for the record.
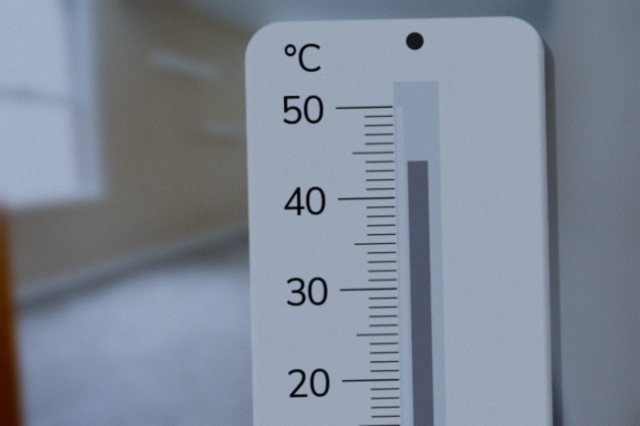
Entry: 44; °C
